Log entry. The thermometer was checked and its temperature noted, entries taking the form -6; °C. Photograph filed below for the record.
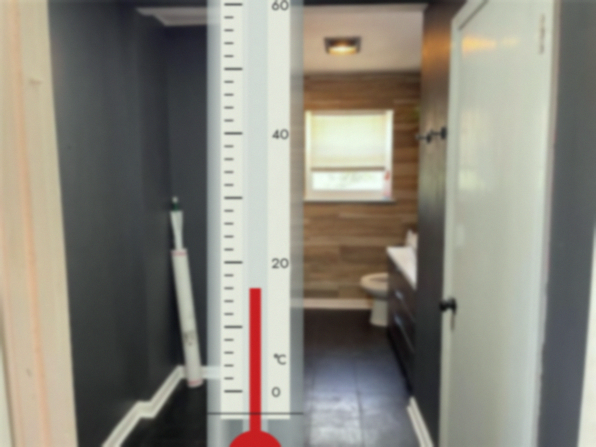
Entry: 16; °C
